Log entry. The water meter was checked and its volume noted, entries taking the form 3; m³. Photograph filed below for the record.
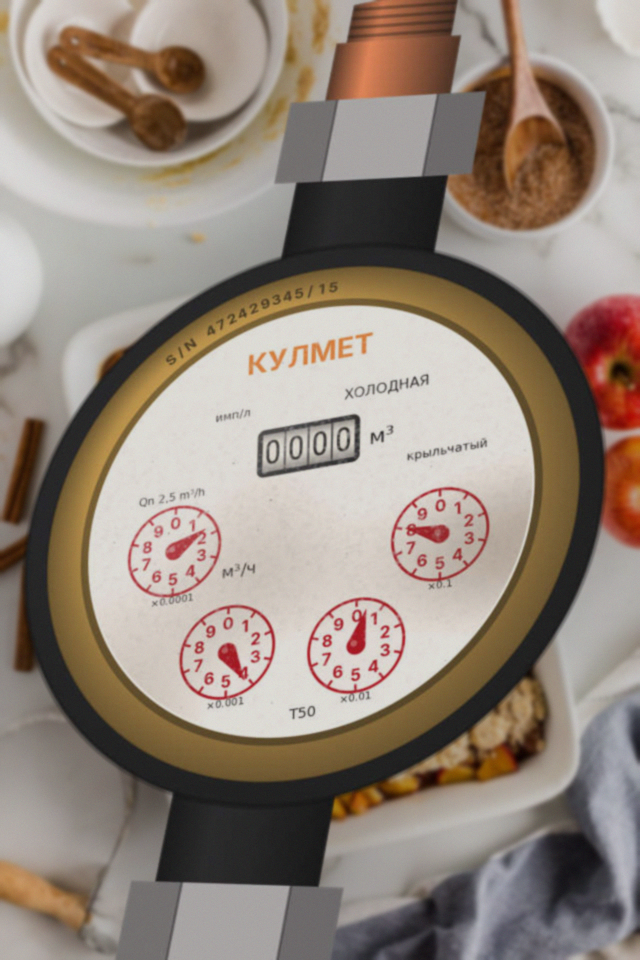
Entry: 0.8041; m³
